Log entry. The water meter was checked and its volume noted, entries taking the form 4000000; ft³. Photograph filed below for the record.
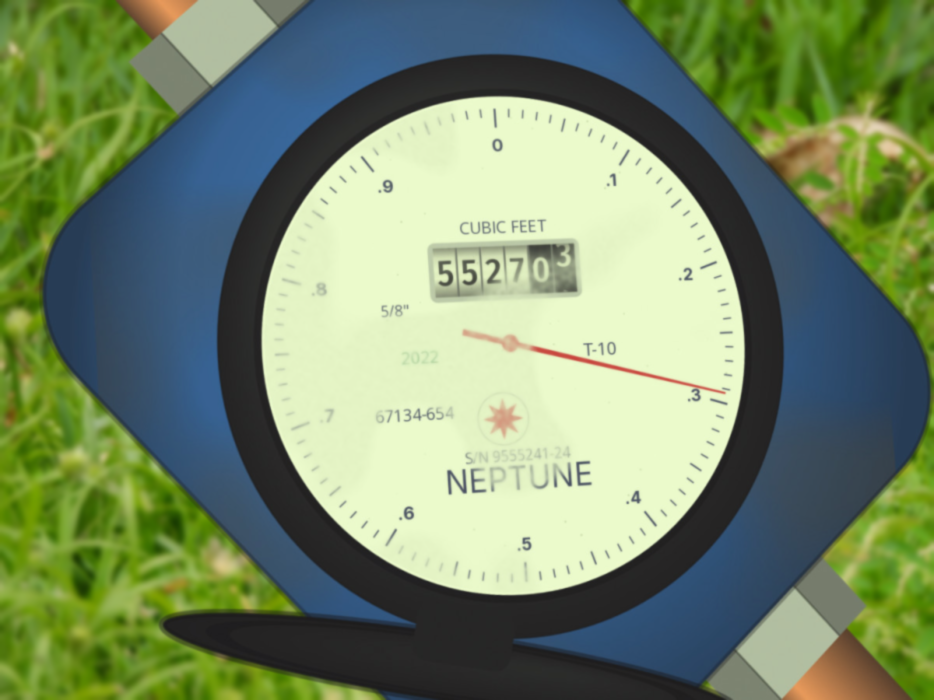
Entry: 552703.29; ft³
